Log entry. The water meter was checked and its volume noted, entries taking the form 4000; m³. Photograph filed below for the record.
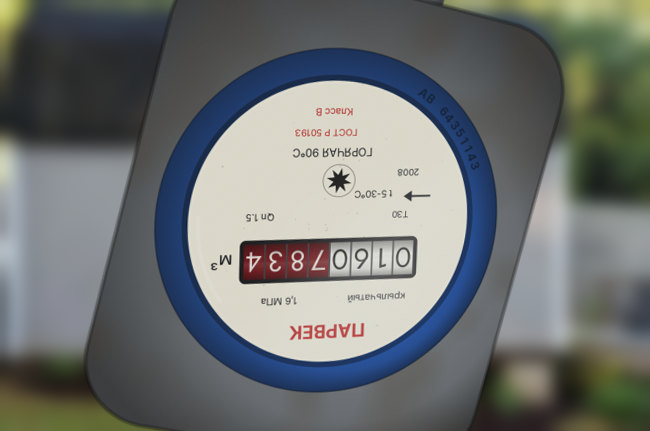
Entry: 160.7834; m³
